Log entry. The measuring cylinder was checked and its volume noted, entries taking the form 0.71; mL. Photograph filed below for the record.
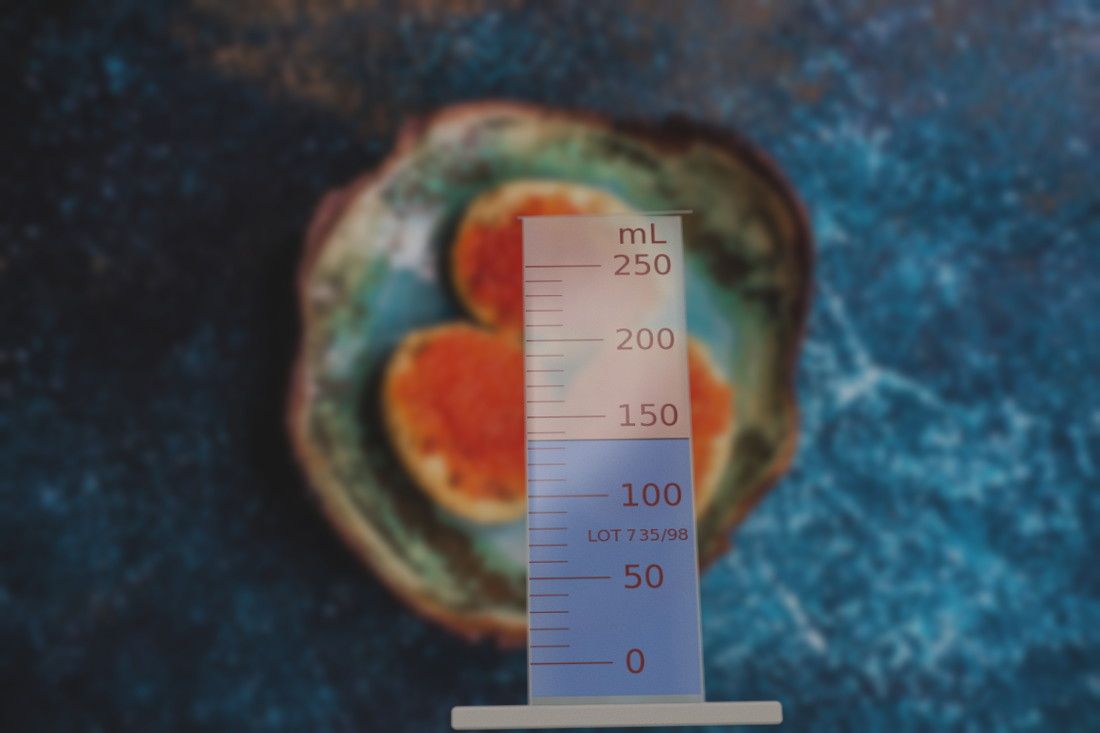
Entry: 135; mL
